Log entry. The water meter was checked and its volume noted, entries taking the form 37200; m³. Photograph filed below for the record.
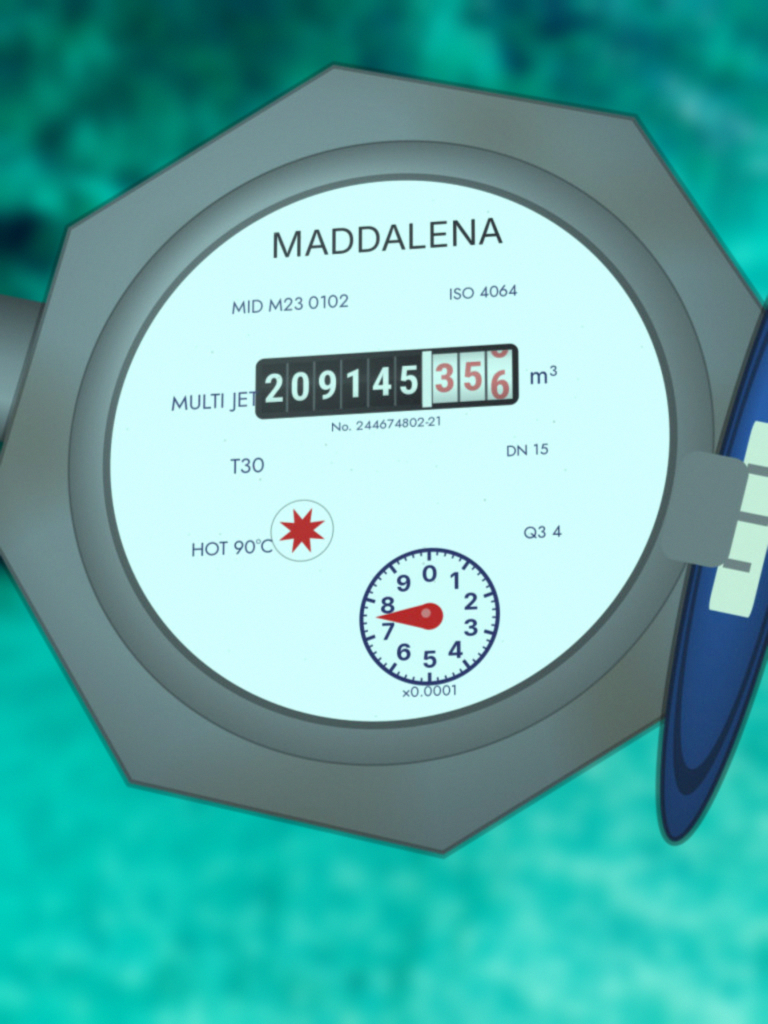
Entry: 209145.3557; m³
